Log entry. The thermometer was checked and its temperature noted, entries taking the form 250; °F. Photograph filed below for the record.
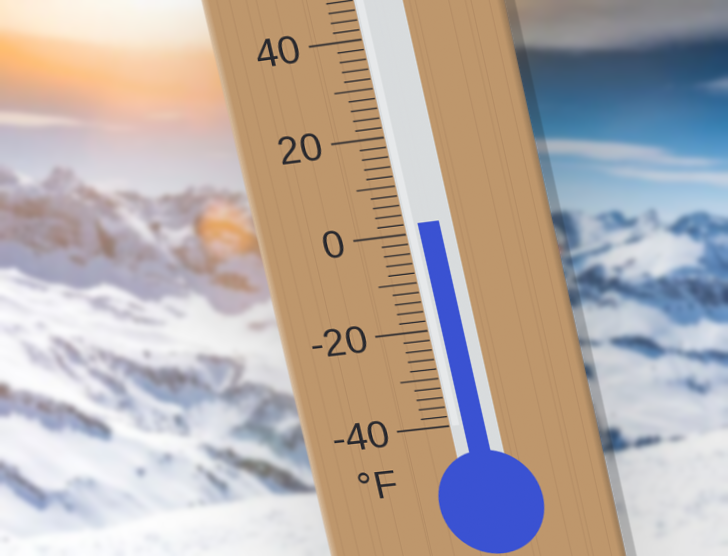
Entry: 2; °F
